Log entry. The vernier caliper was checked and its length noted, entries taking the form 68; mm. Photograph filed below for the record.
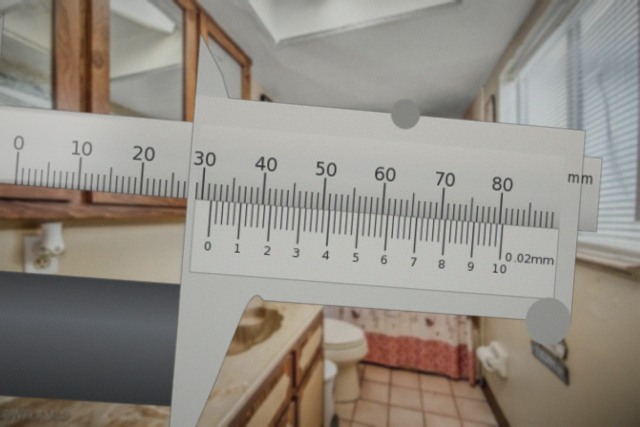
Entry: 31.5; mm
